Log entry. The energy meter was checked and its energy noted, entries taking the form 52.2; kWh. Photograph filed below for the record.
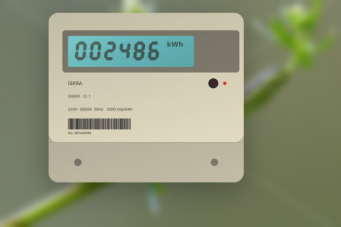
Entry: 2486; kWh
